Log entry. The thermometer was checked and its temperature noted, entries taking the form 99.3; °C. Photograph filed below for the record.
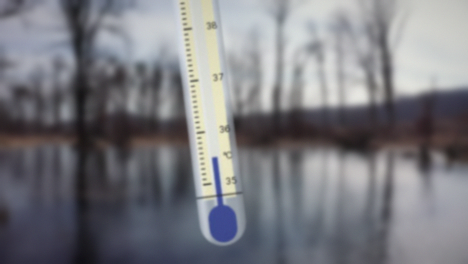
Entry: 35.5; °C
